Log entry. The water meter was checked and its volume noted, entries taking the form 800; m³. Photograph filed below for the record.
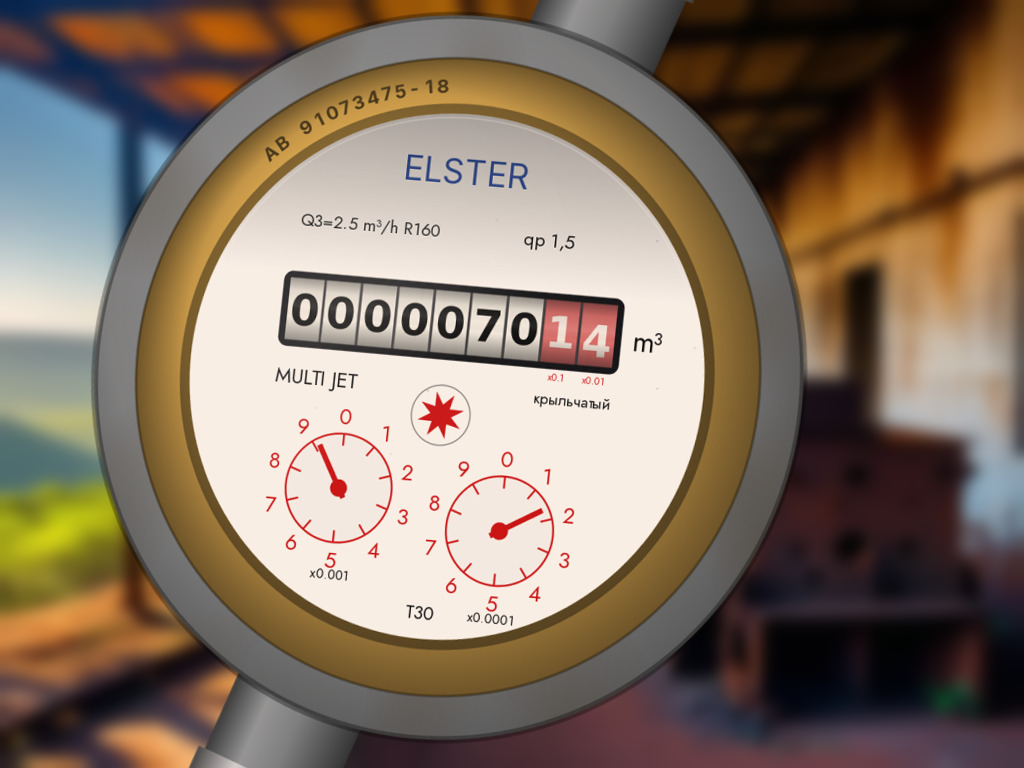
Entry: 70.1391; m³
